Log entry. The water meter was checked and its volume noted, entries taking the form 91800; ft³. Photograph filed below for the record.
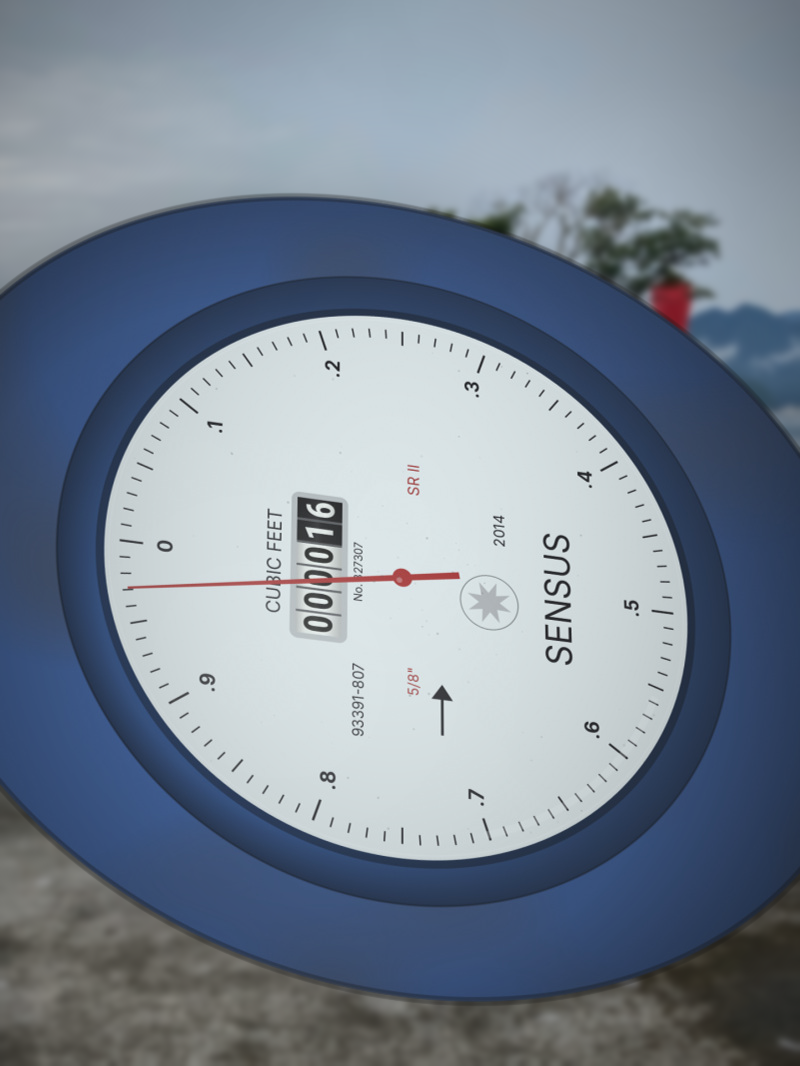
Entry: 15.97; ft³
